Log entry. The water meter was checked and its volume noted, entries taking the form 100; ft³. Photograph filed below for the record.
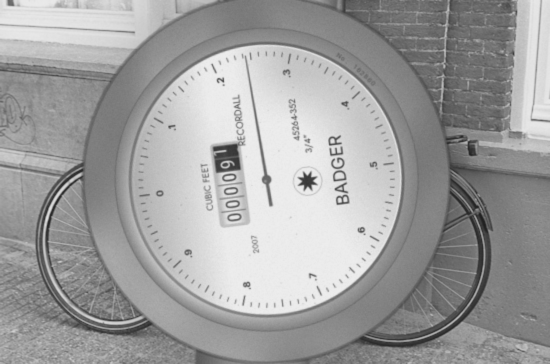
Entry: 91.24; ft³
